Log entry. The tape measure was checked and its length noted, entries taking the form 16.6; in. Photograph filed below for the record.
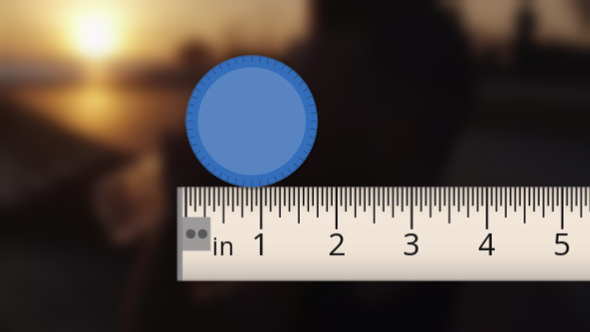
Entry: 1.75; in
